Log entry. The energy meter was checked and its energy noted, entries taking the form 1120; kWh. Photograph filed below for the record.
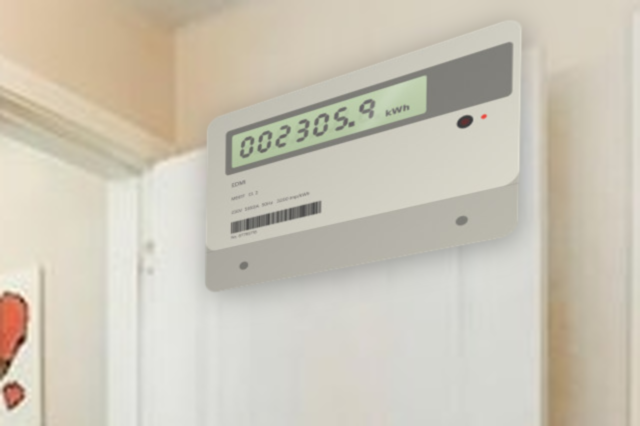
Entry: 2305.9; kWh
